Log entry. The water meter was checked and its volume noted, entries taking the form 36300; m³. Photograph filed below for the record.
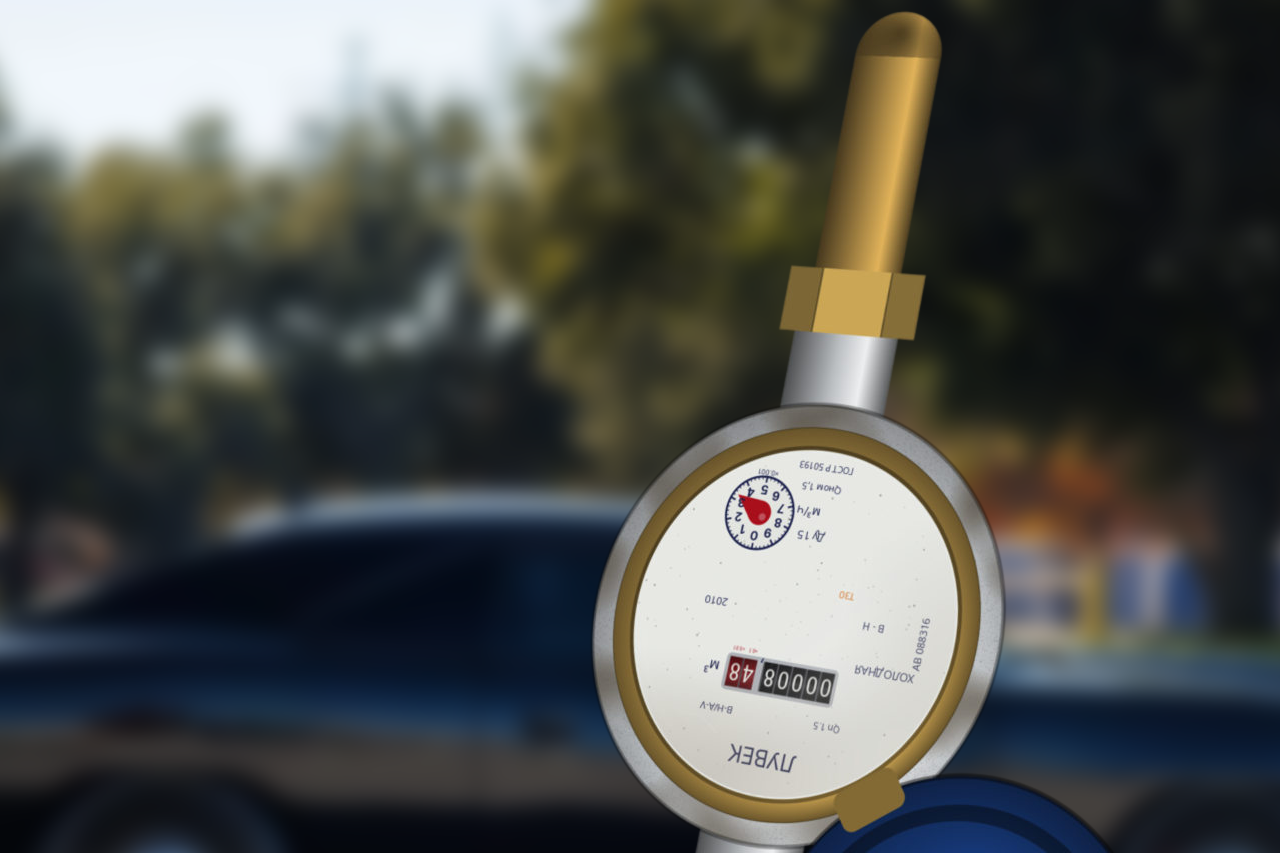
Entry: 8.483; m³
